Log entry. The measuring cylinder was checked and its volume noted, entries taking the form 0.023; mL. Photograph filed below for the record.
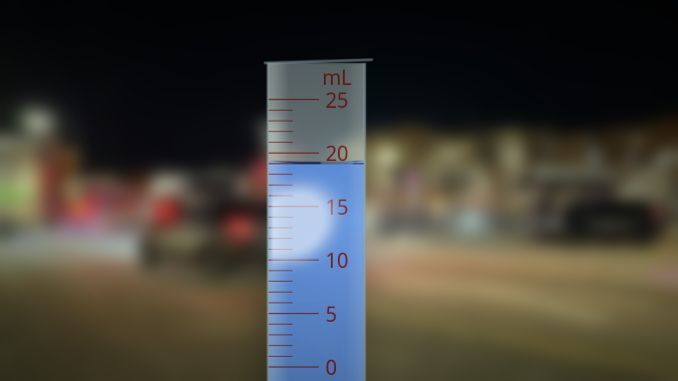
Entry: 19; mL
